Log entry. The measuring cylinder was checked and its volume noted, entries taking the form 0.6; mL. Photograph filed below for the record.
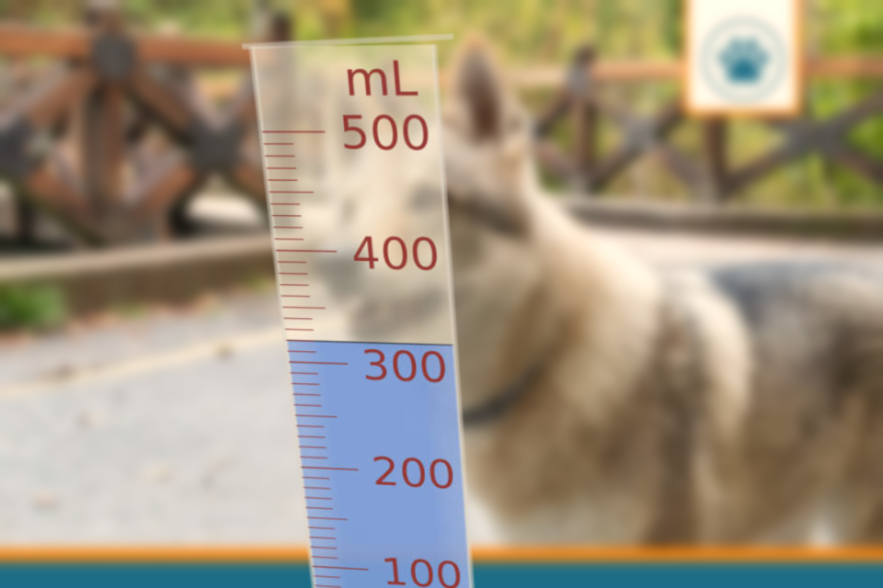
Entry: 320; mL
